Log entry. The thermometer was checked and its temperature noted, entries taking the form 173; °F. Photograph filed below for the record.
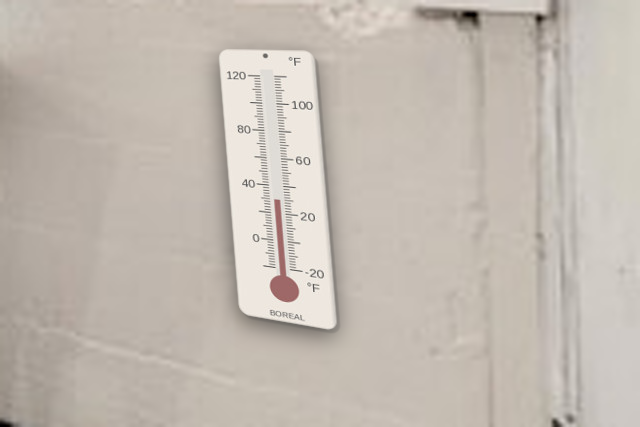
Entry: 30; °F
